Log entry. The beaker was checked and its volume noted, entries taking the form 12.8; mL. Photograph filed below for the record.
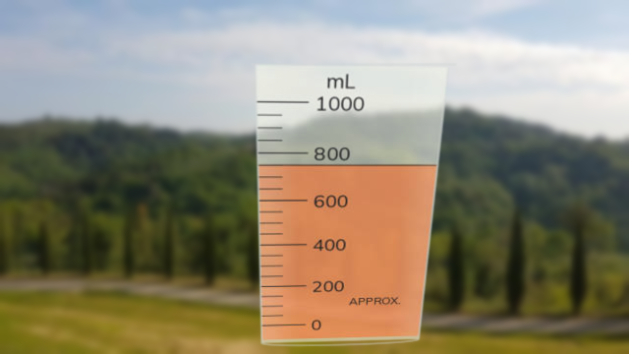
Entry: 750; mL
